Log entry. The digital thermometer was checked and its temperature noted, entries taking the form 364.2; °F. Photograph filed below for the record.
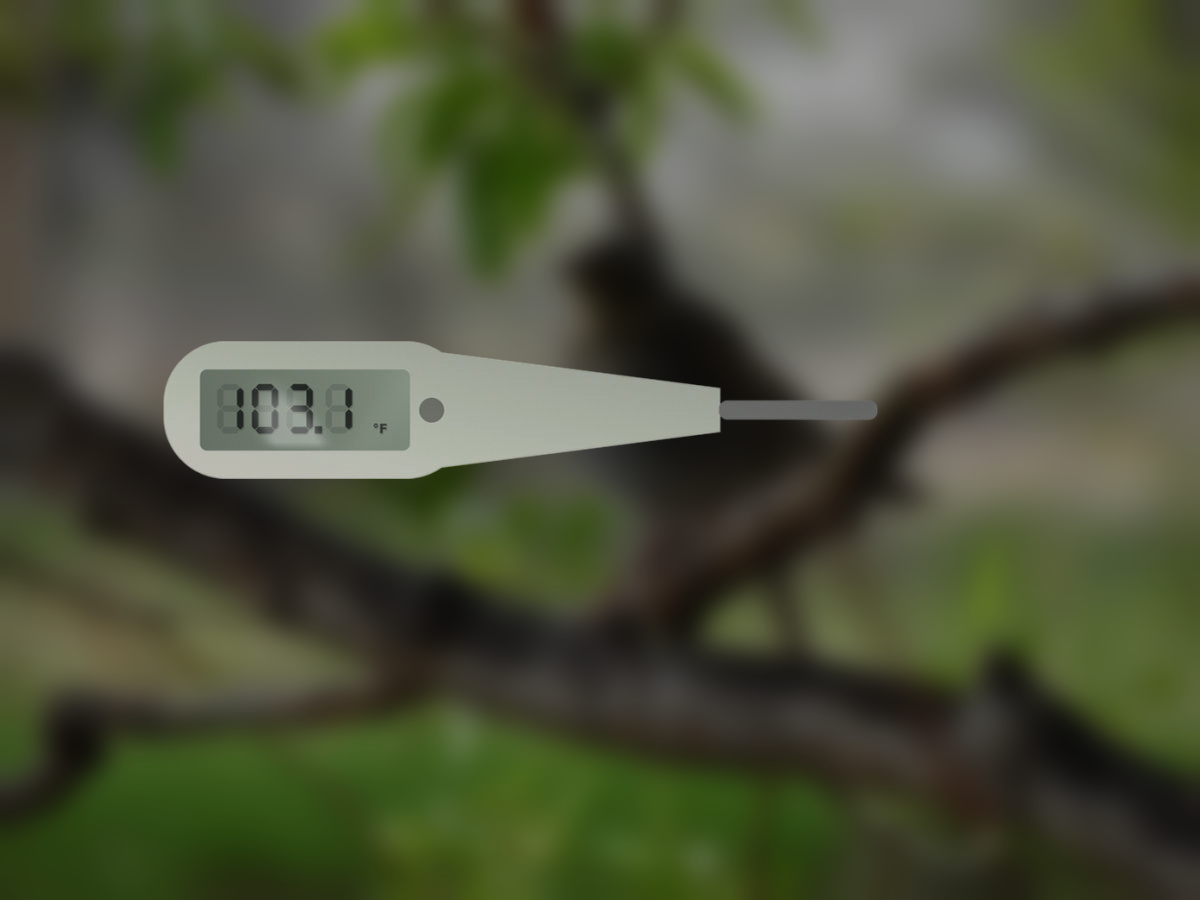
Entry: 103.1; °F
